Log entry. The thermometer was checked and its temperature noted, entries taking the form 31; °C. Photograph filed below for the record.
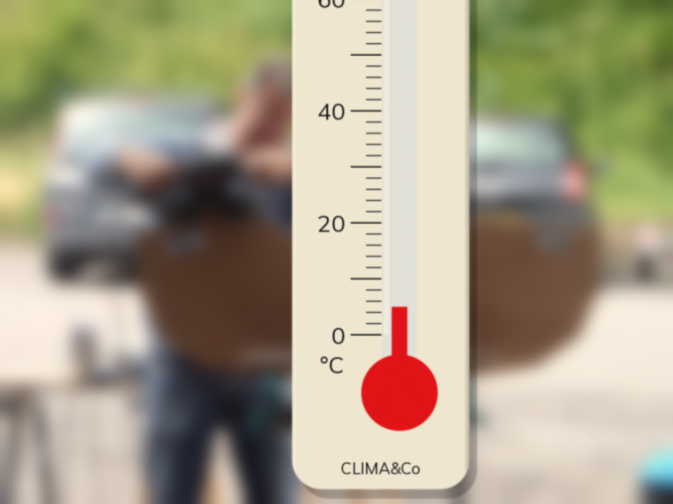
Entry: 5; °C
